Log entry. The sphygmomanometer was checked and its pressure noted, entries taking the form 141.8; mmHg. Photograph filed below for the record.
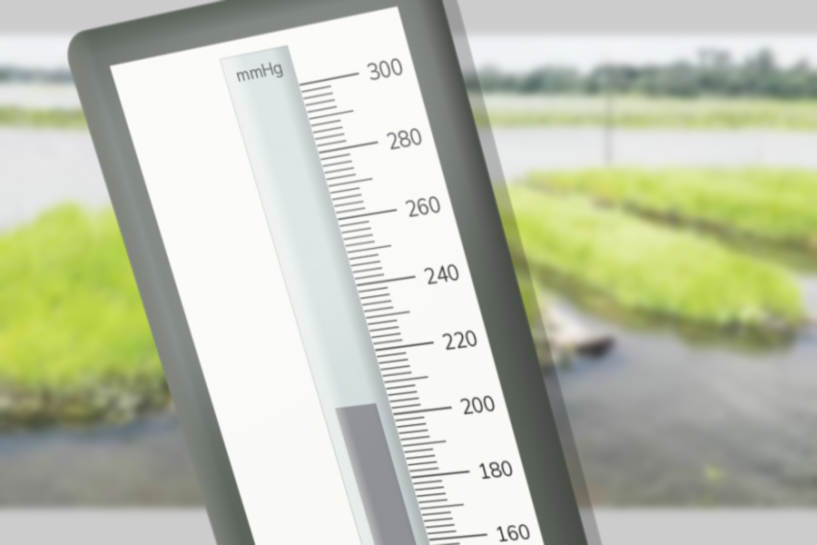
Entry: 204; mmHg
